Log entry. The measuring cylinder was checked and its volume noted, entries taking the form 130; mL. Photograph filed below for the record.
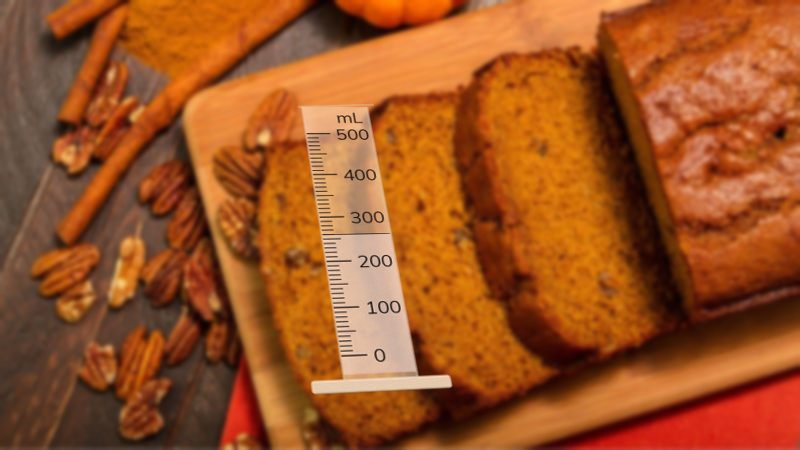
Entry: 260; mL
